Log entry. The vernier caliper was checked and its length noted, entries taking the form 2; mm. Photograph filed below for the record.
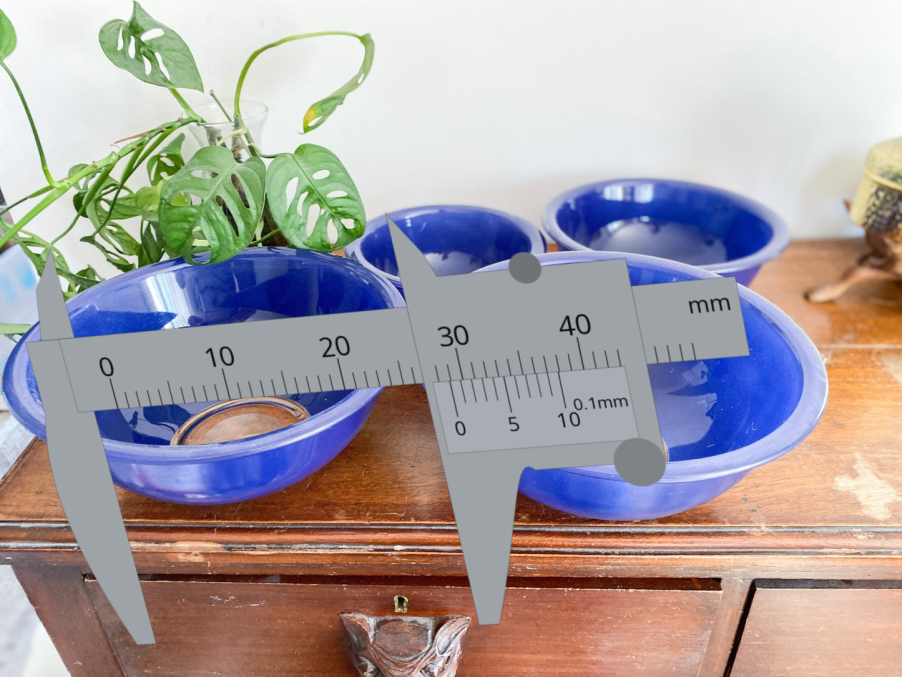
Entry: 28.9; mm
